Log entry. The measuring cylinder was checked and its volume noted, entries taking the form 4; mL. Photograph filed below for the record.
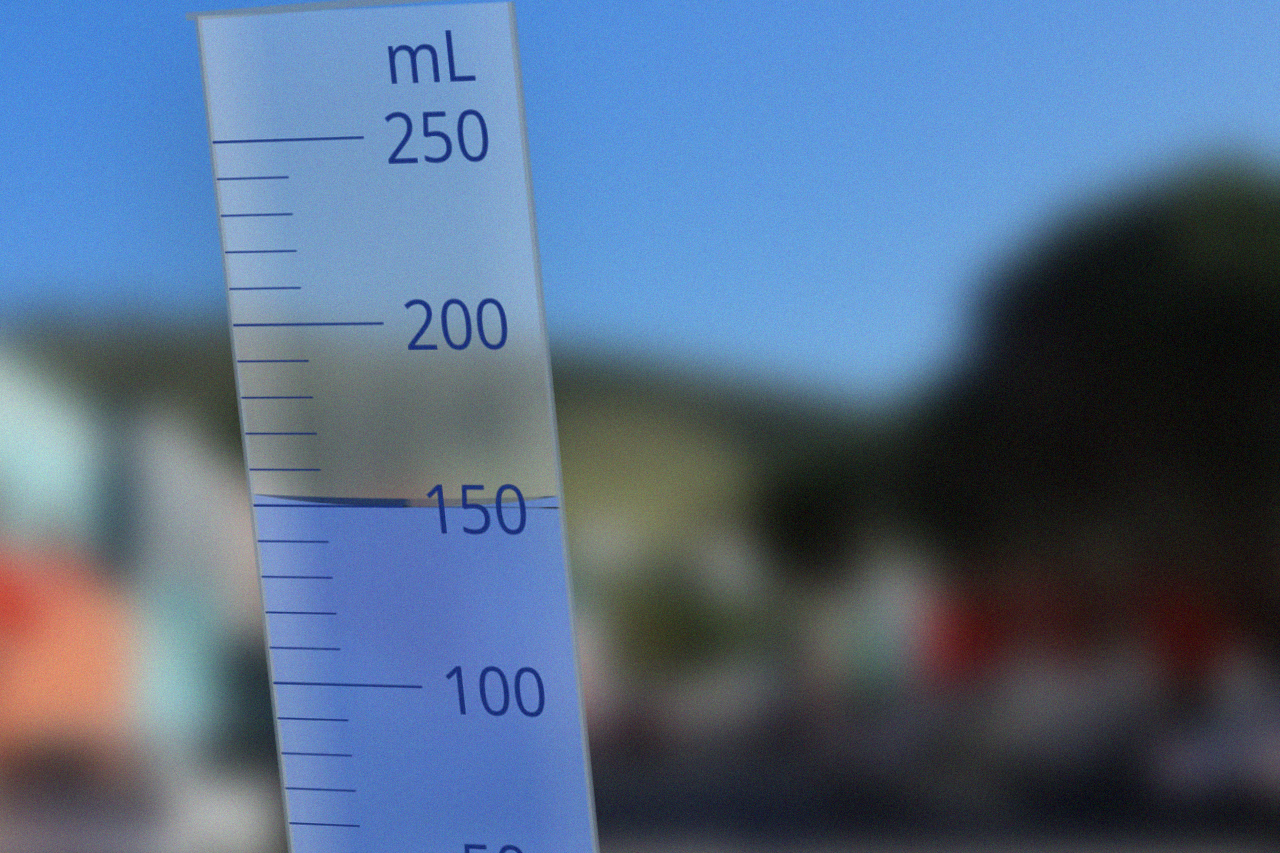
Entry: 150; mL
